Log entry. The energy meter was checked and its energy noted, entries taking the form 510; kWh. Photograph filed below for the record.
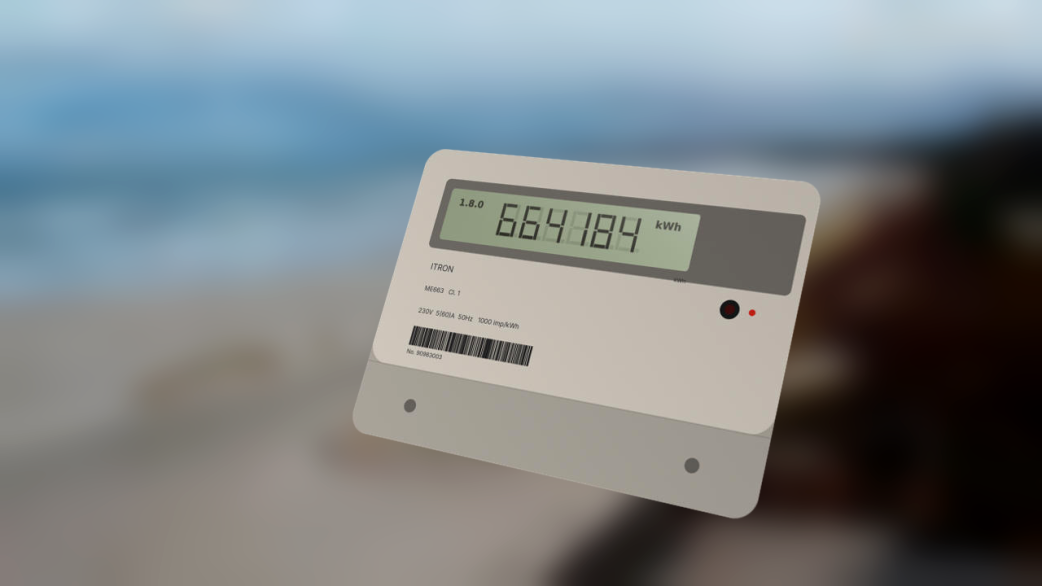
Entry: 664184; kWh
